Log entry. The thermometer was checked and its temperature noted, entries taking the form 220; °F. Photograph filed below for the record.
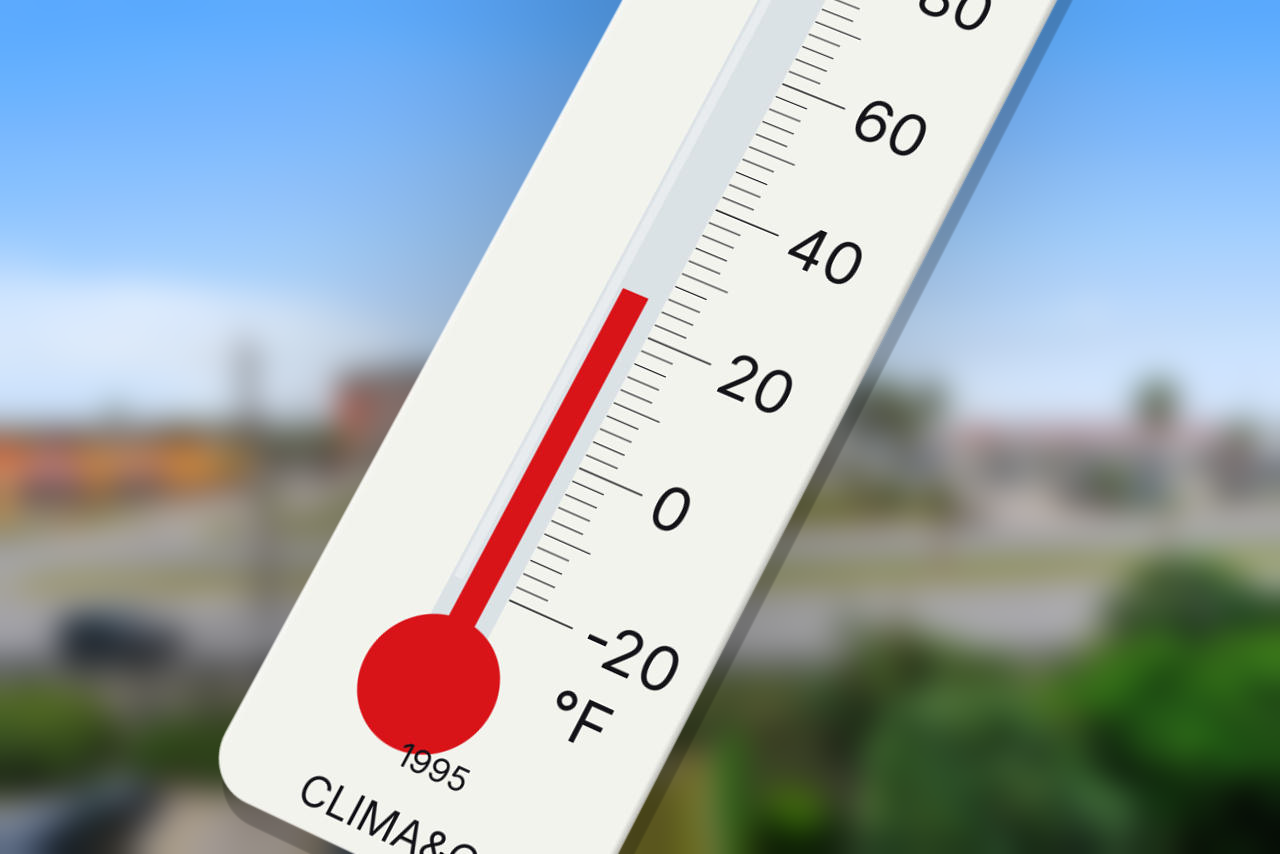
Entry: 25; °F
